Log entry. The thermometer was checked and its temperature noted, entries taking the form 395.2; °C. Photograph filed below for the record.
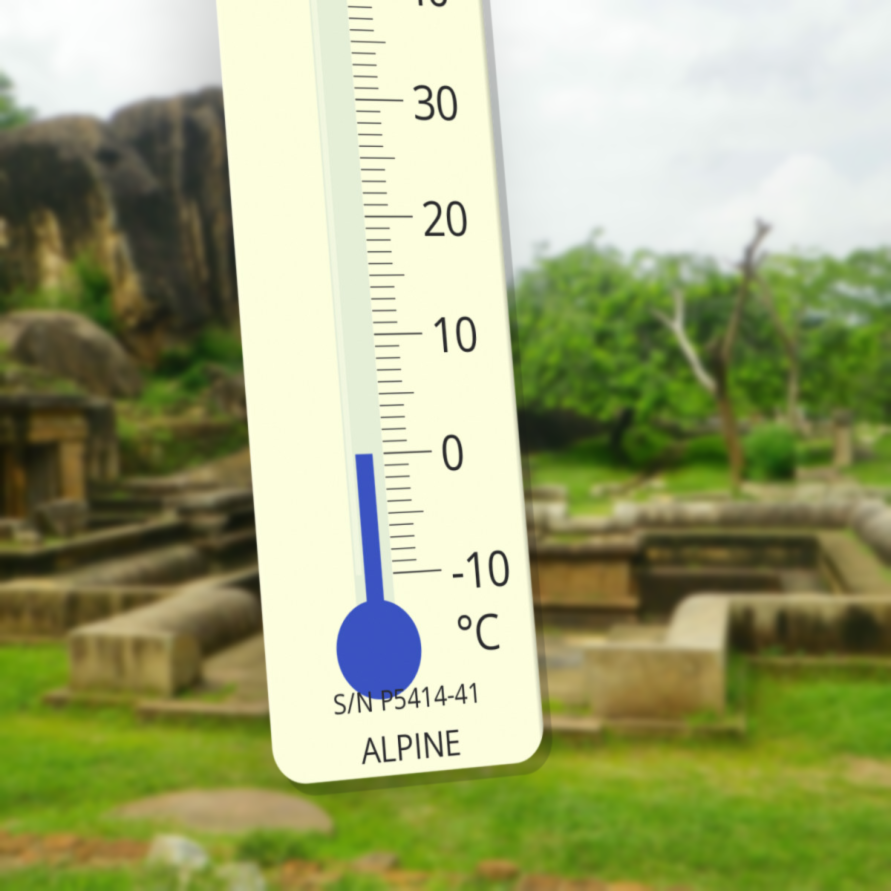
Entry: 0; °C
